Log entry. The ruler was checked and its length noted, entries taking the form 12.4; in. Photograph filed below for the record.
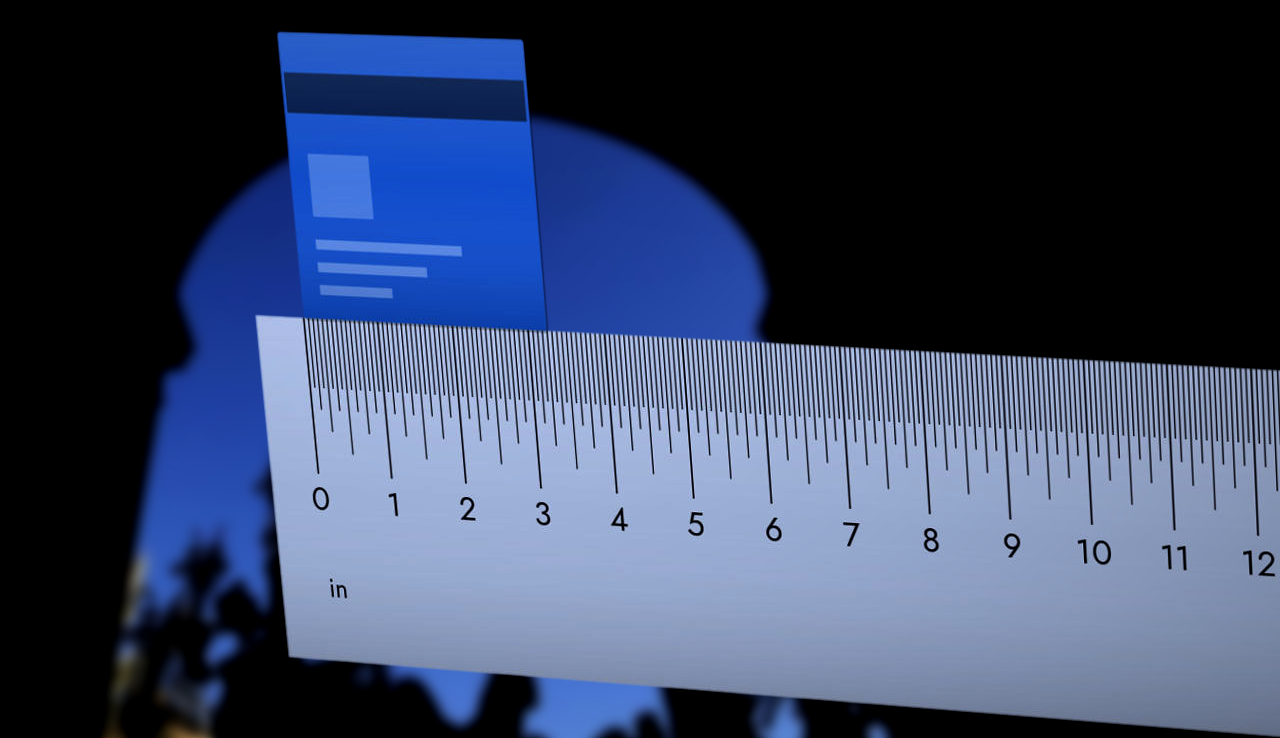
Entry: 3.25; in
